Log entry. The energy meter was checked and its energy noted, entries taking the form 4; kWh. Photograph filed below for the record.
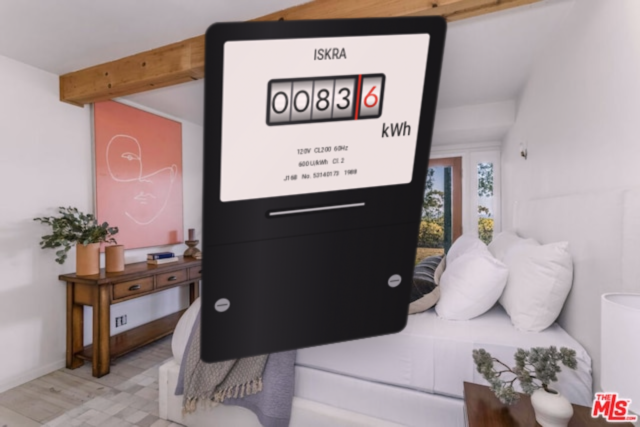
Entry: 83.6; kWh
